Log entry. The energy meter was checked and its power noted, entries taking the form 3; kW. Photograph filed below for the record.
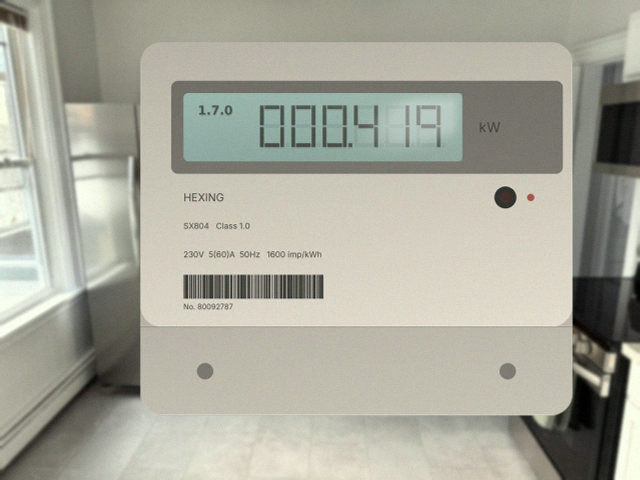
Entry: 0.419; kW
